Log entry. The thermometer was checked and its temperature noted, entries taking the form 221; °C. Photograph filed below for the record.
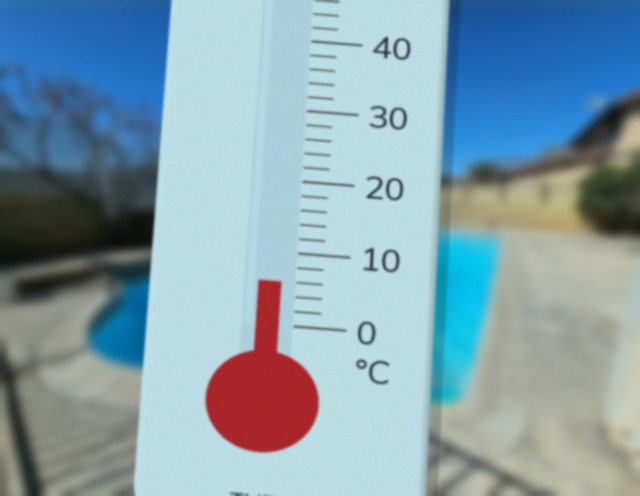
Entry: 6; °C
